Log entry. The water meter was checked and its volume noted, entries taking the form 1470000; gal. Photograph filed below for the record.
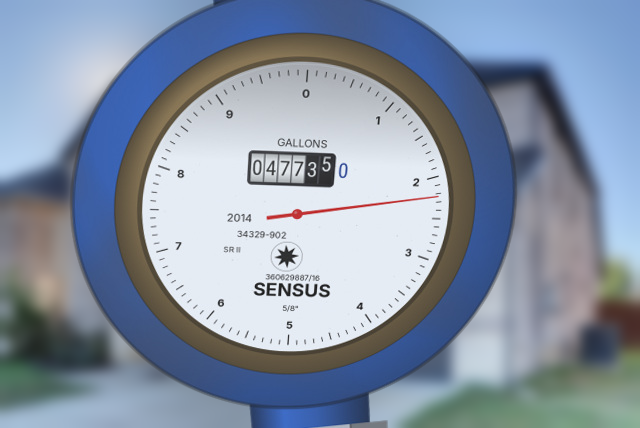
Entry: 477352.2; gal
